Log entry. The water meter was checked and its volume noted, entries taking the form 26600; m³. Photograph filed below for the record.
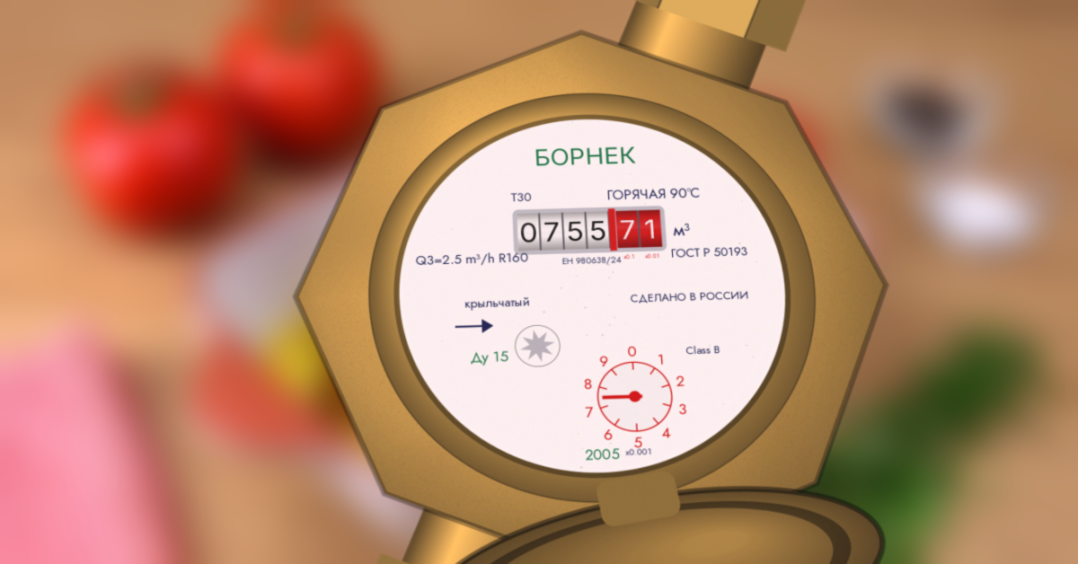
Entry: 755.717; m³
